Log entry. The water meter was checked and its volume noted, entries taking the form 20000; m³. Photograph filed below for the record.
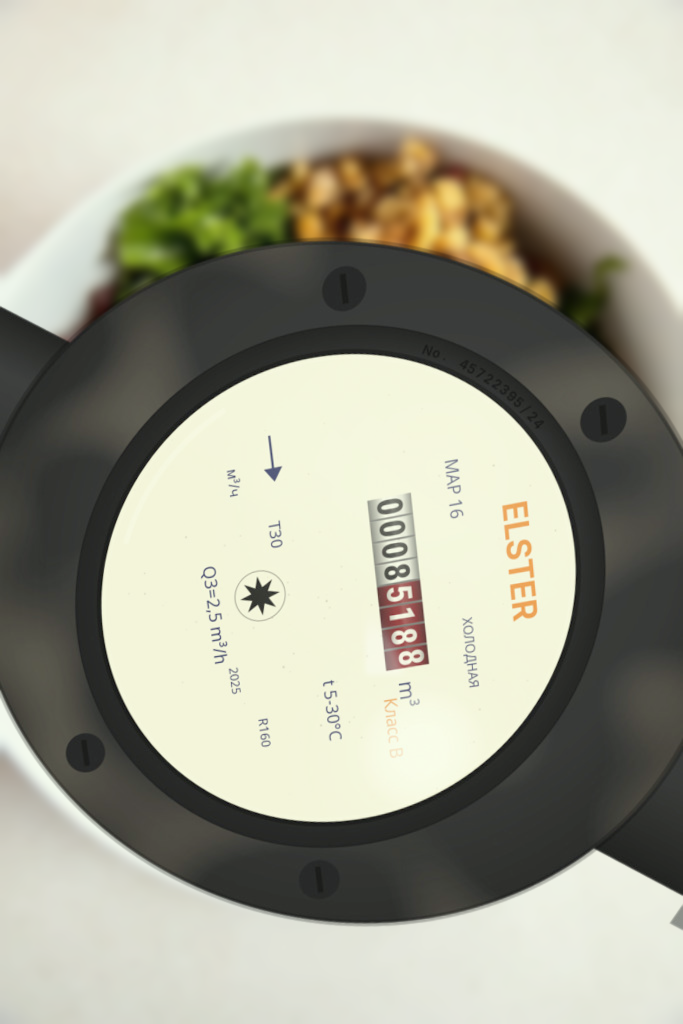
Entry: 8.5188; m³
